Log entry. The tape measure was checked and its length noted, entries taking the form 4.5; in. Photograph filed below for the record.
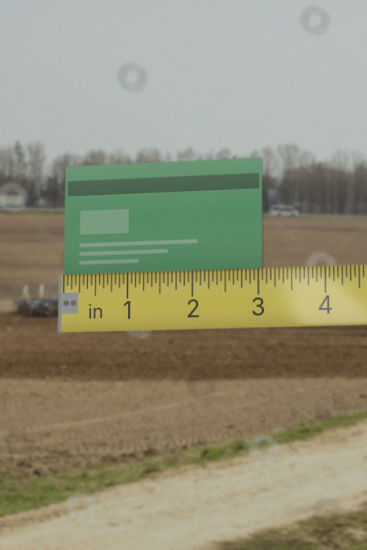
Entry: 3.0625; in
